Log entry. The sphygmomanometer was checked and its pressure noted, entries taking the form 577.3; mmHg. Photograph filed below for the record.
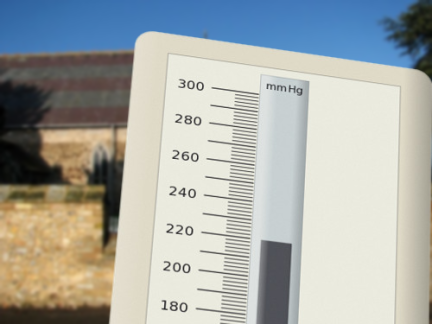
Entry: 220; mmHg
